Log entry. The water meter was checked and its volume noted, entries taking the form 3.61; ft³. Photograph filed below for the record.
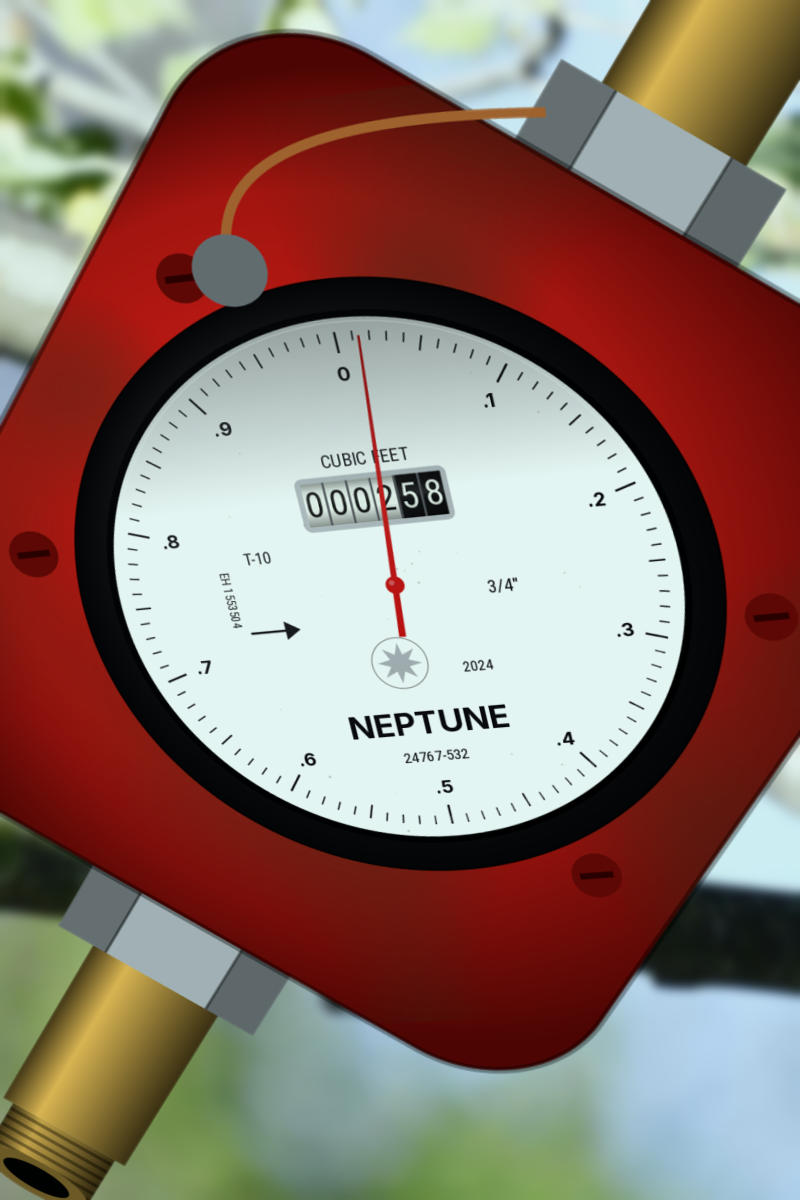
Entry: 258.01; ft³
